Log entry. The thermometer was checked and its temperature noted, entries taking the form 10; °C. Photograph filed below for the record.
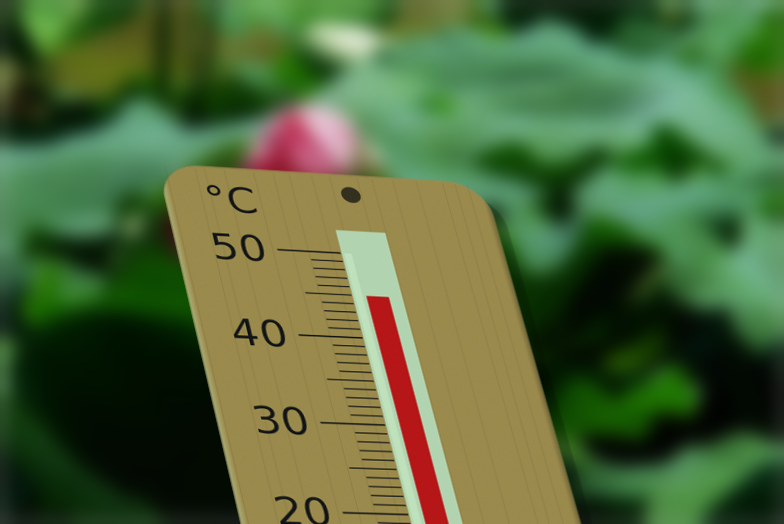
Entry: 45; °C
